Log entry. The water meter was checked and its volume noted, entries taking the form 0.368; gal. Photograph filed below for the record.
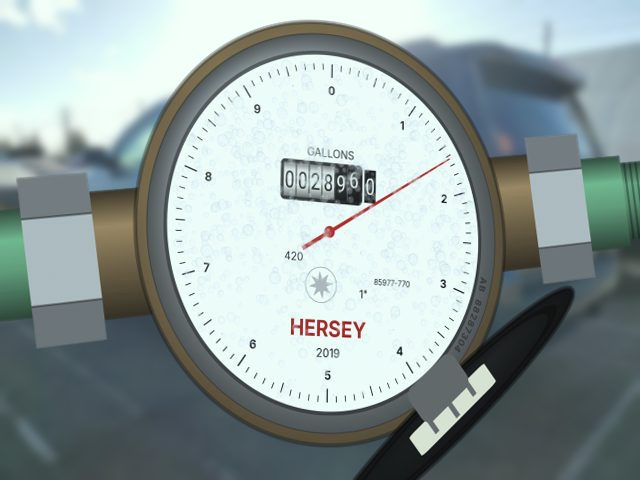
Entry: 28961.6; gal
